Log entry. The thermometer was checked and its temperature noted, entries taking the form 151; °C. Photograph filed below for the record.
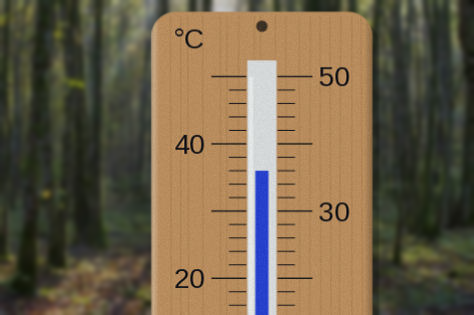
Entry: 36; °C
